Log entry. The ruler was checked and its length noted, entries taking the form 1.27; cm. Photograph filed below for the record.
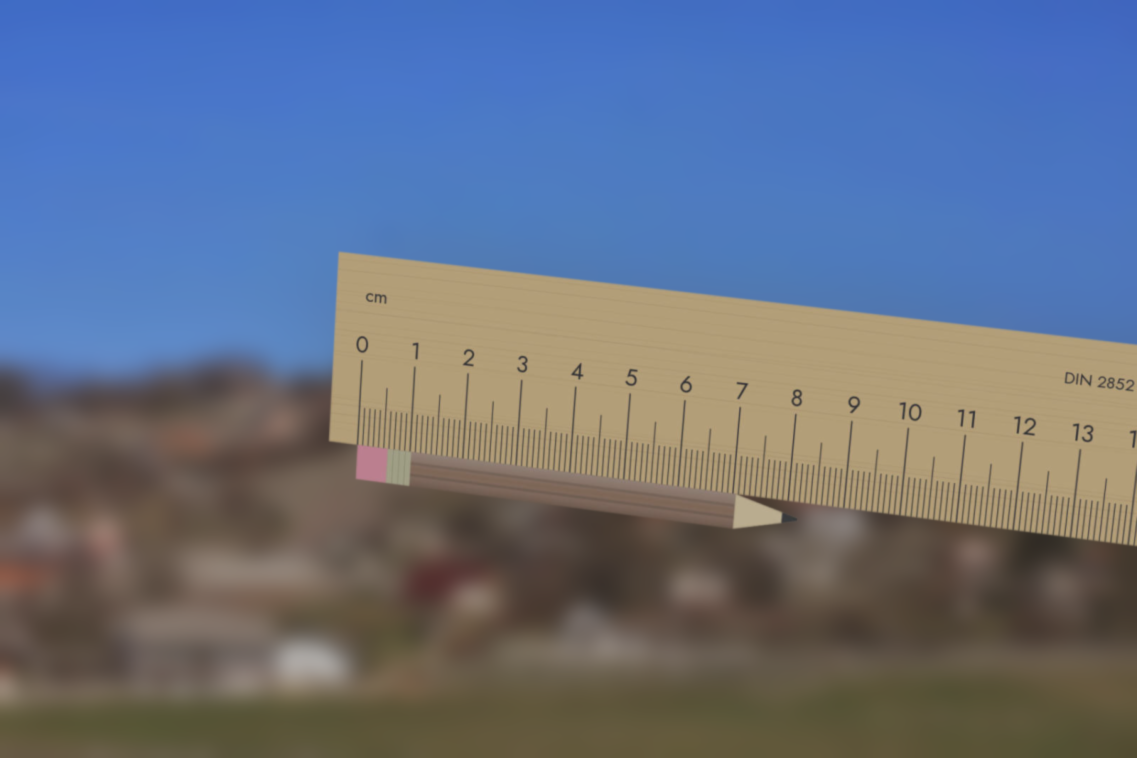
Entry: 8.2; cm
